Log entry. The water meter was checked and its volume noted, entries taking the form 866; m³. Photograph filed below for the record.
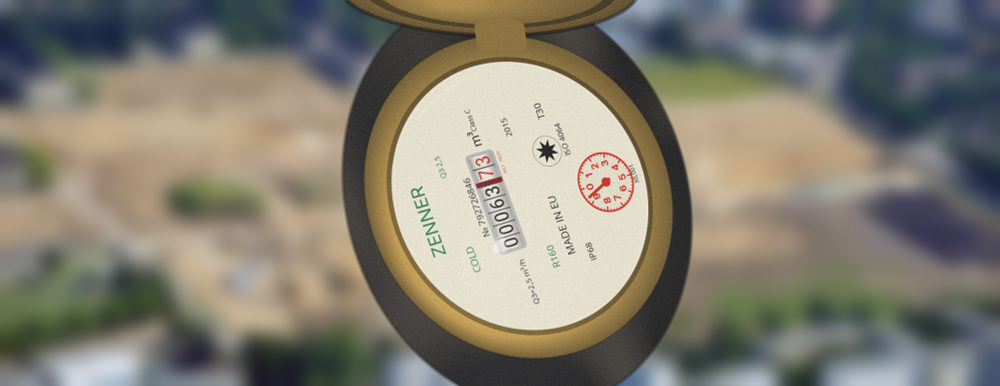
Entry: 63.729; m³
